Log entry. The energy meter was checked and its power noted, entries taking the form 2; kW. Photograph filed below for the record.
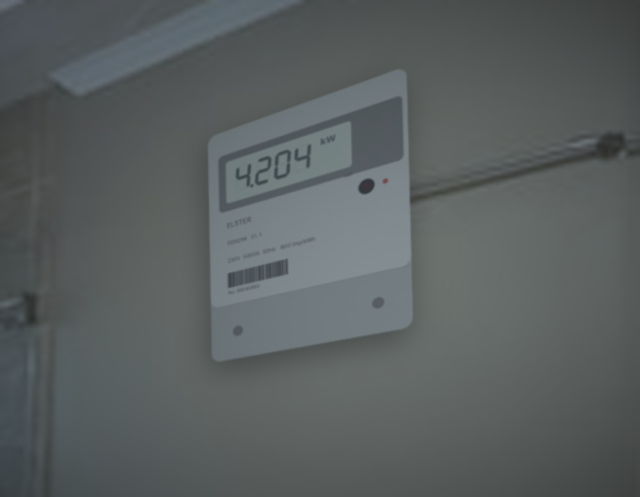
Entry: 4.204; kW
